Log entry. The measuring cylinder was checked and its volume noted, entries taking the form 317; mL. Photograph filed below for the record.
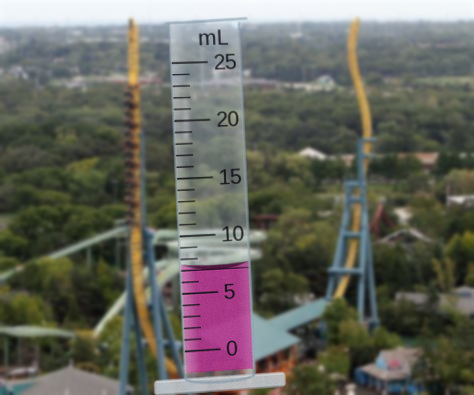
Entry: 7; mL
